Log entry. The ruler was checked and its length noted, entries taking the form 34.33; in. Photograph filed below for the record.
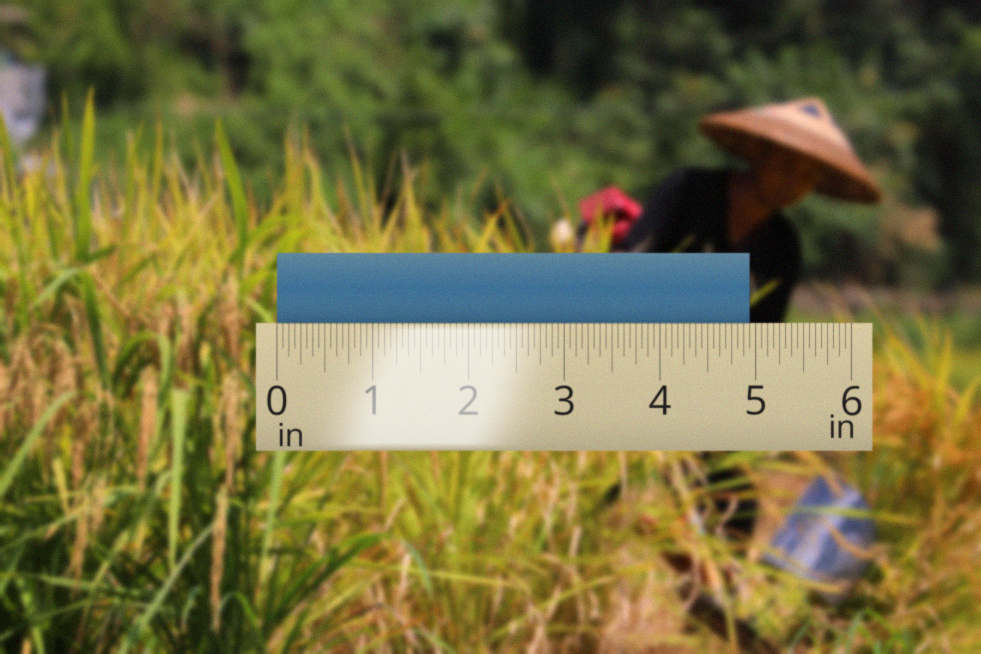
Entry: 4.9375; in
